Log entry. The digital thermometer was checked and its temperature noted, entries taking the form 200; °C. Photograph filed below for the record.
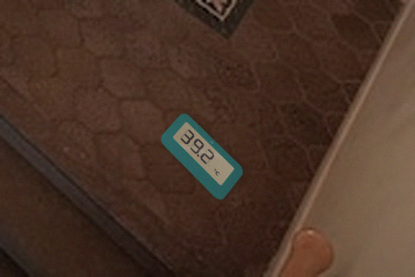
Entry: 39.2; °C
